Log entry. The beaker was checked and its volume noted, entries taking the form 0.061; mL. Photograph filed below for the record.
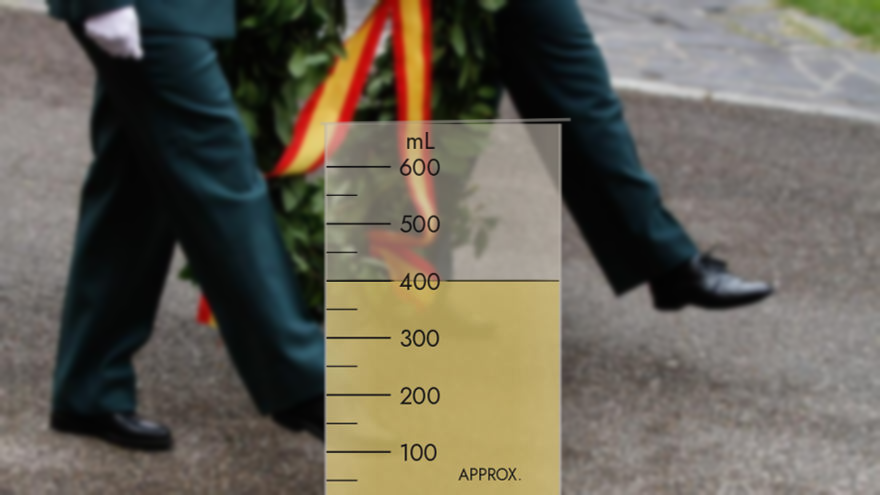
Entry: 400; mL
